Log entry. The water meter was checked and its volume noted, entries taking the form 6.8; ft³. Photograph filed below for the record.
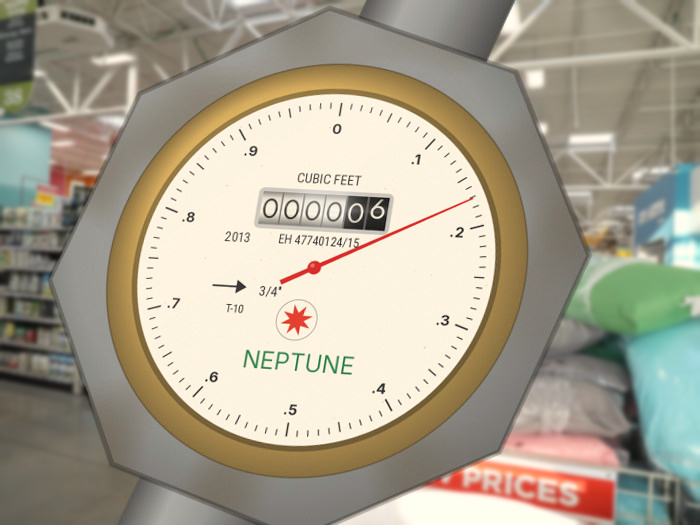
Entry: 6.17; ft³
